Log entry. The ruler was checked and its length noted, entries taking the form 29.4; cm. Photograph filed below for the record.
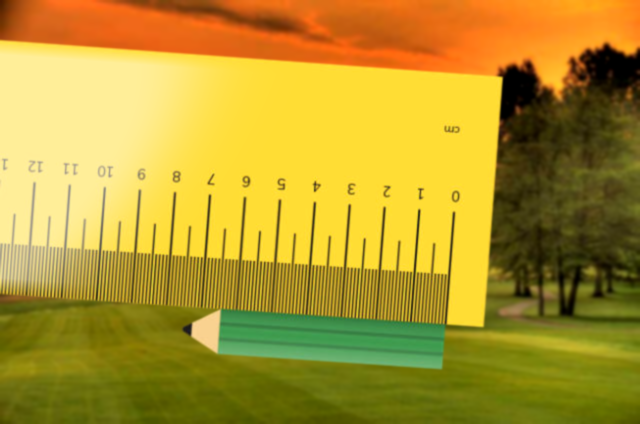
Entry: 7.5; cm
